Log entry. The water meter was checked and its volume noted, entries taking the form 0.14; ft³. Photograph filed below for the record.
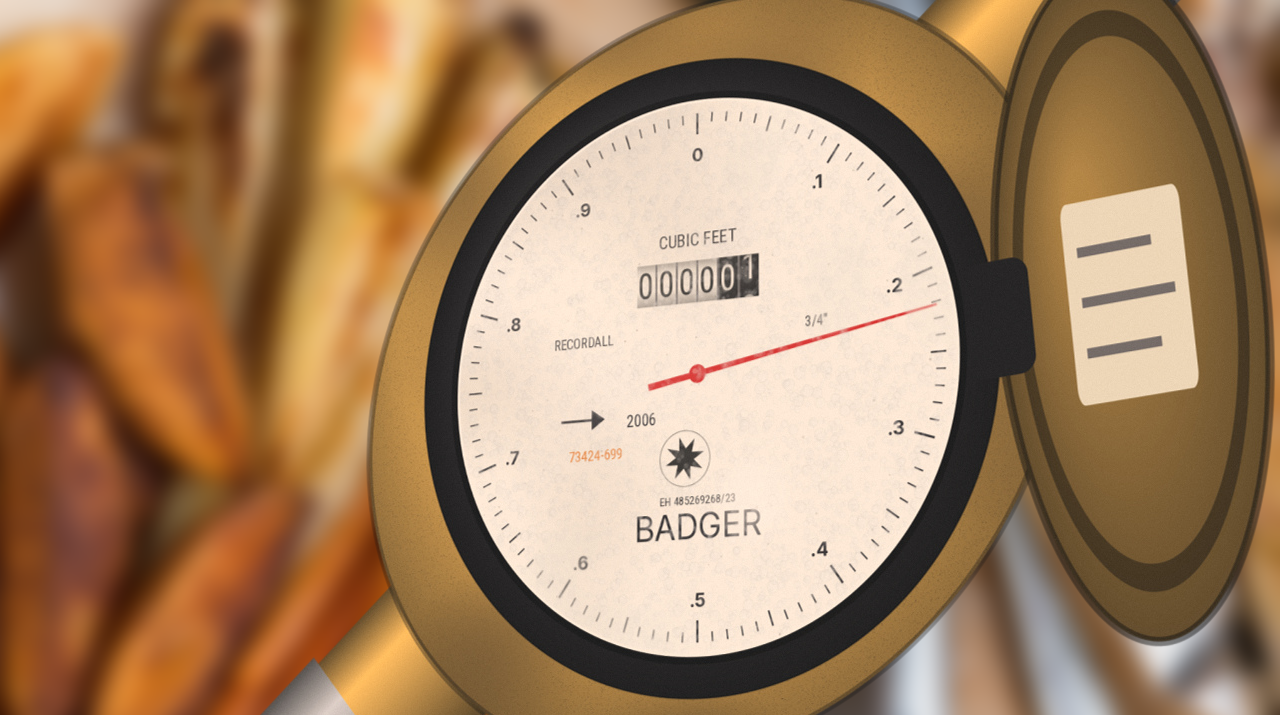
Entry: 1.22; ft³
